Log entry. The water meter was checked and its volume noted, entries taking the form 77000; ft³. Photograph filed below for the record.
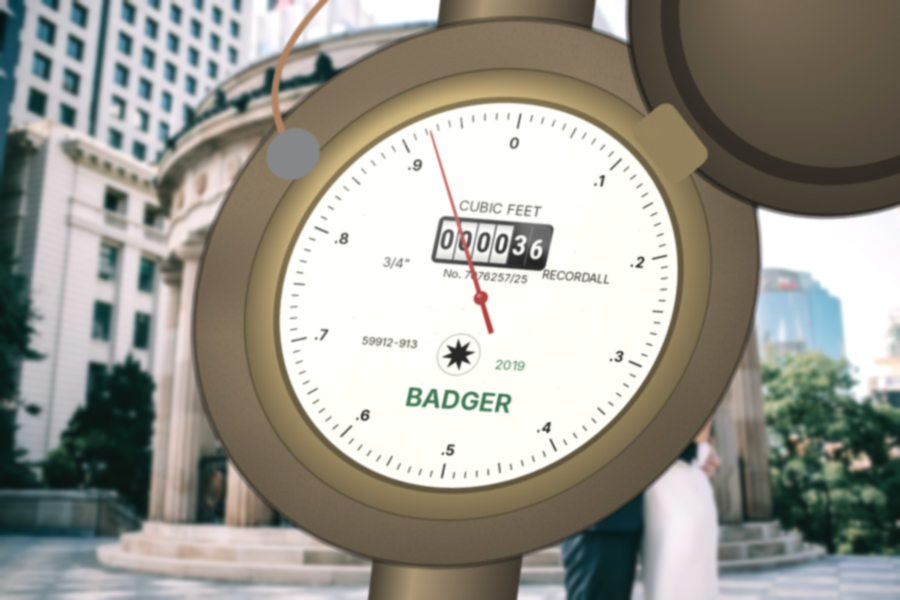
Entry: 35.92; ft³
